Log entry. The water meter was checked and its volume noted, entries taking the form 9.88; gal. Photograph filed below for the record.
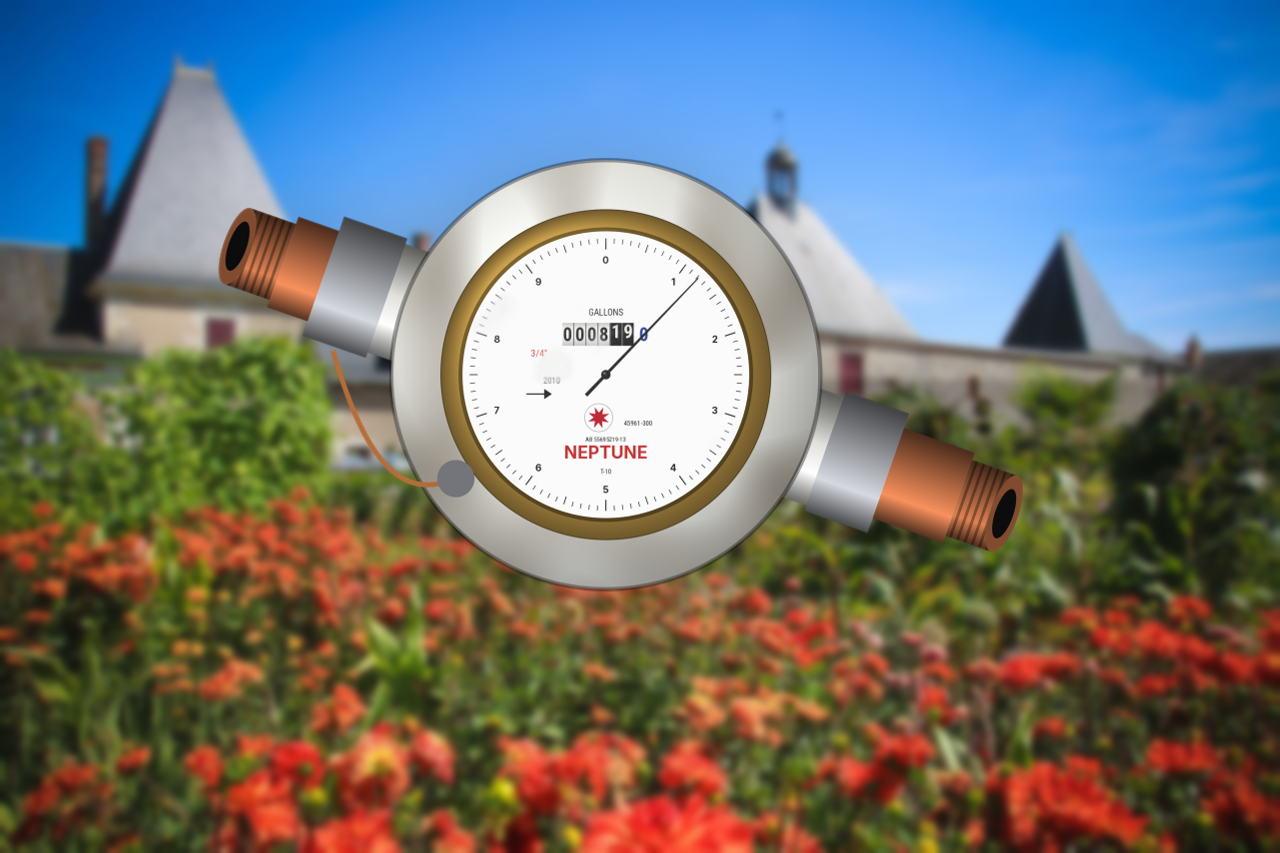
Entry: 8191.2; gal
